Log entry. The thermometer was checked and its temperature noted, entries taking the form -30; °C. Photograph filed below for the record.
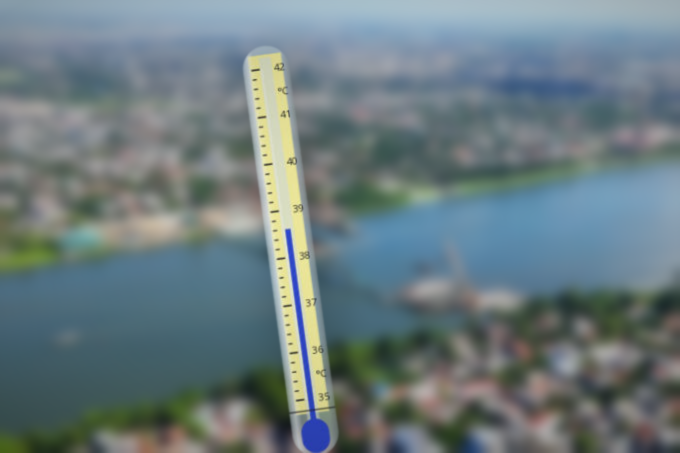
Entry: 38.6; °C
